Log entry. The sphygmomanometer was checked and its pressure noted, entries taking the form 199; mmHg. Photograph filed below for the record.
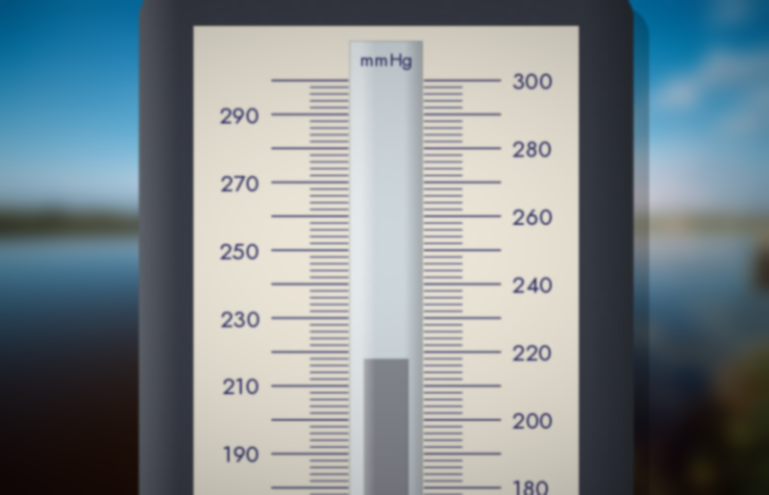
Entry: 218; mmHg
